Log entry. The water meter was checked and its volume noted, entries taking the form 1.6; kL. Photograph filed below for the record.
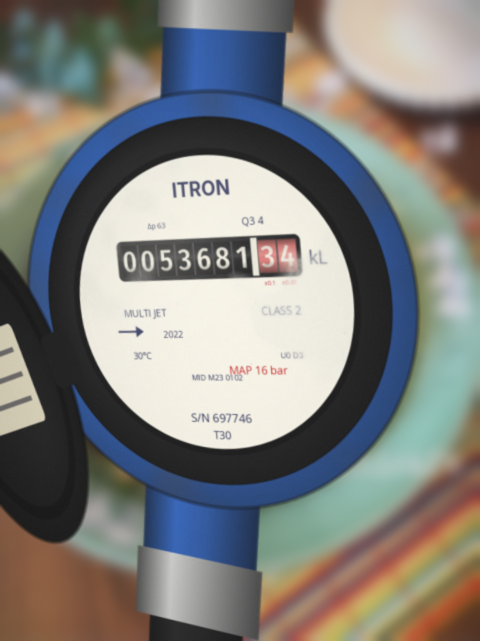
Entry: 53681.34; kL
